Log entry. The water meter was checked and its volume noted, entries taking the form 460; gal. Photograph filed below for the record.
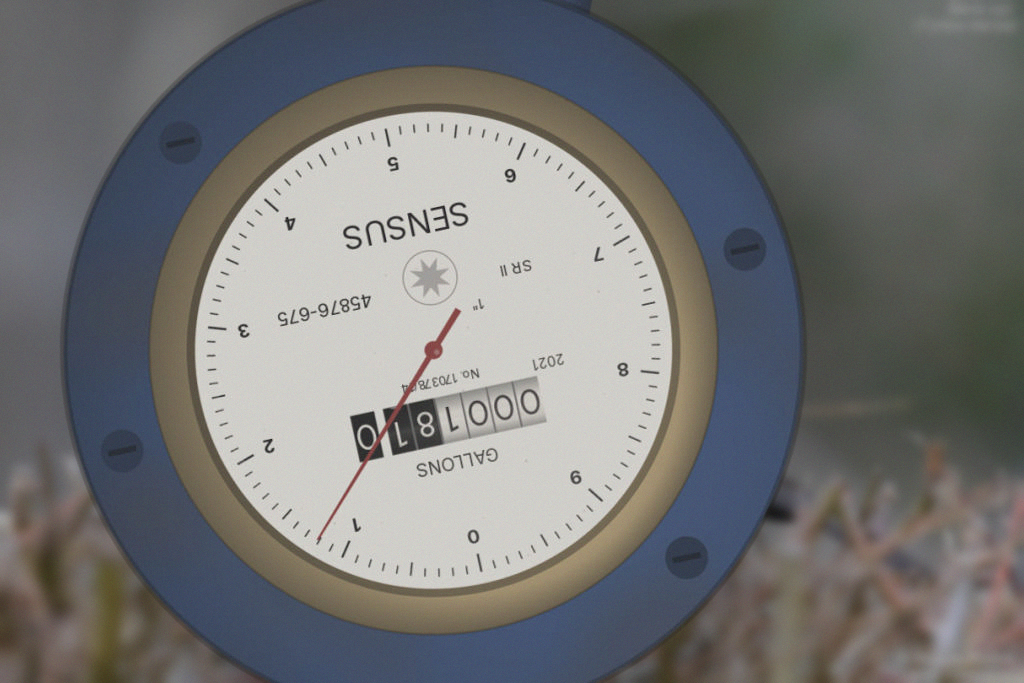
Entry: 1811.2; gal
